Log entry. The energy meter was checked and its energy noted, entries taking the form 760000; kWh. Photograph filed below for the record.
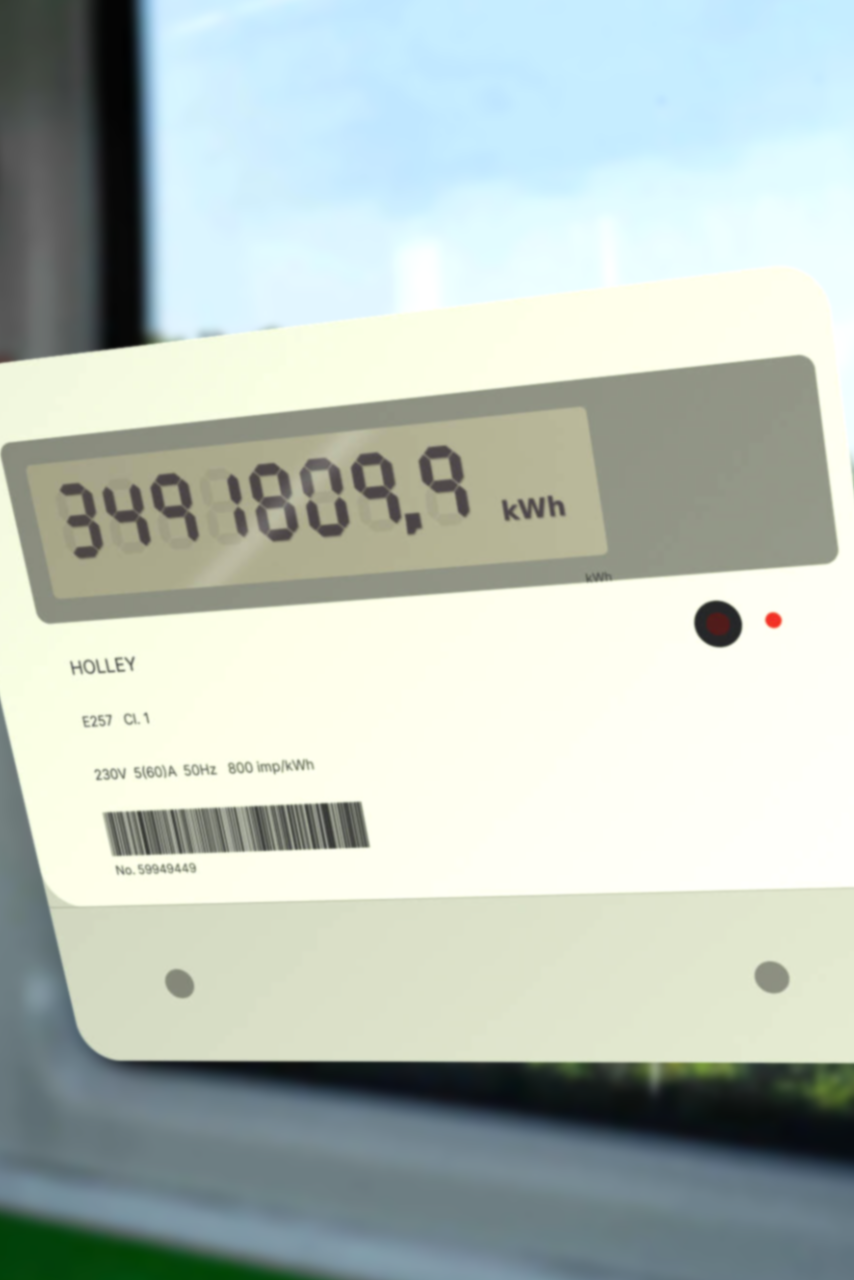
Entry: 3491809.9; kWh
